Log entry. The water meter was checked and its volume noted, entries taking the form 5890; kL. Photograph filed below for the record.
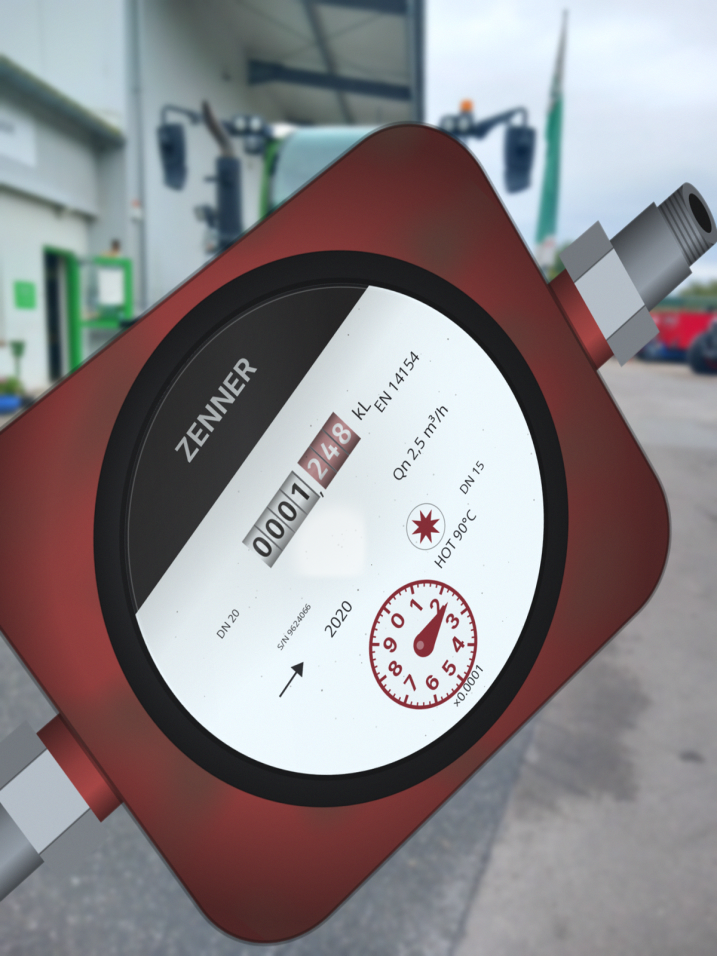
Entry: 1.2482; kL
